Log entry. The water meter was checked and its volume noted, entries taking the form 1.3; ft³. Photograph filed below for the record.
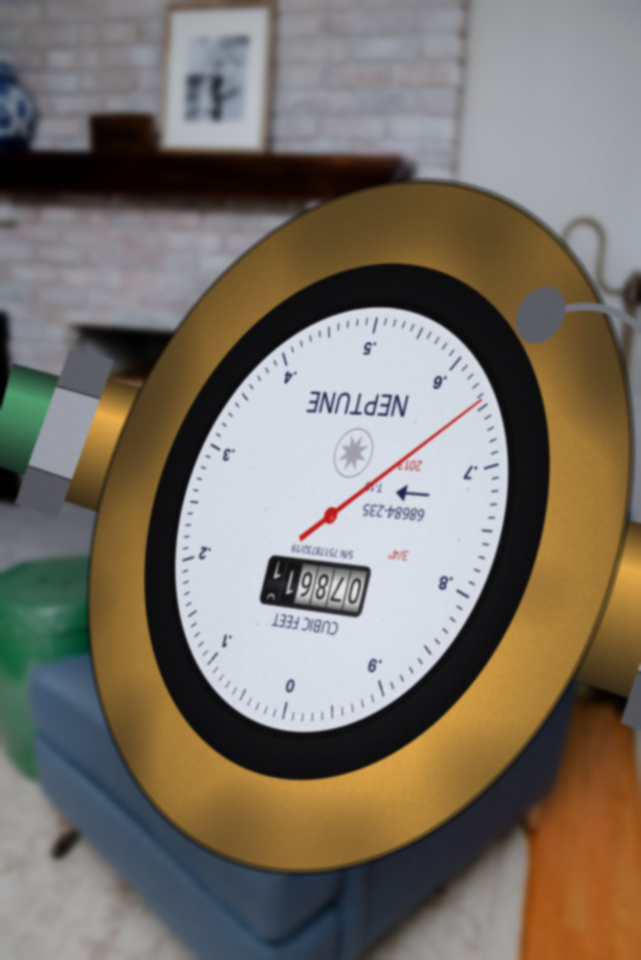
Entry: 78610.64; ft³
